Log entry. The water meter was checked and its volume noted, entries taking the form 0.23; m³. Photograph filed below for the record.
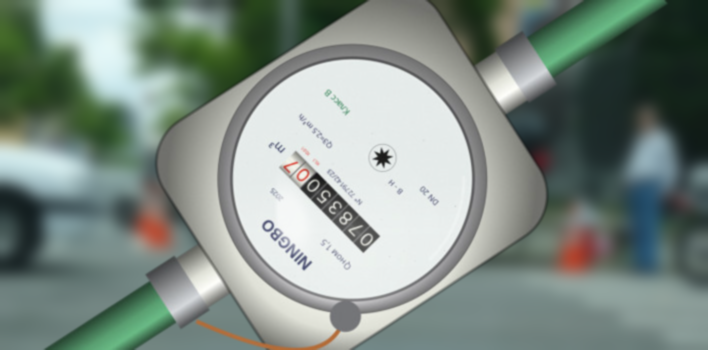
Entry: 78350.07; m³
